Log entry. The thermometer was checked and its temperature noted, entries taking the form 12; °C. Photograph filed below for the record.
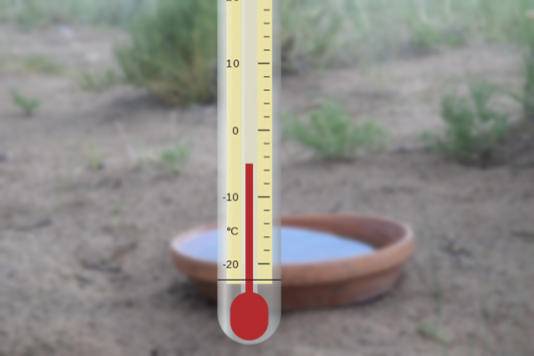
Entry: -5; °C
